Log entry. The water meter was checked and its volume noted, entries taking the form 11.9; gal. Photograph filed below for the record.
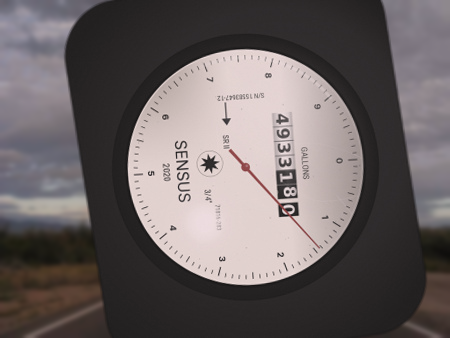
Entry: 4933181.4; gal
